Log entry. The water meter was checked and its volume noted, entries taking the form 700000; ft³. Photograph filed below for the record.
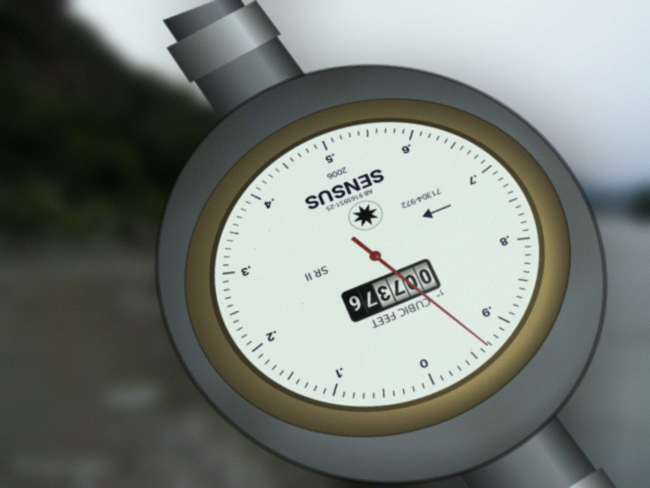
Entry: 7375.93; ft³
